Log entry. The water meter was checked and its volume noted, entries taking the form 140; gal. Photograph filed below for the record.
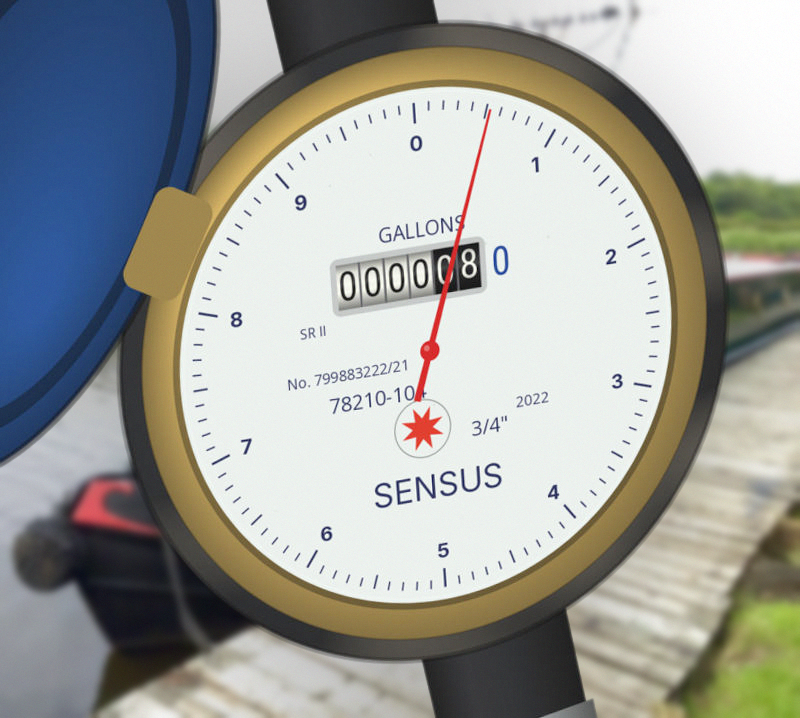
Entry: 80.5; gal
